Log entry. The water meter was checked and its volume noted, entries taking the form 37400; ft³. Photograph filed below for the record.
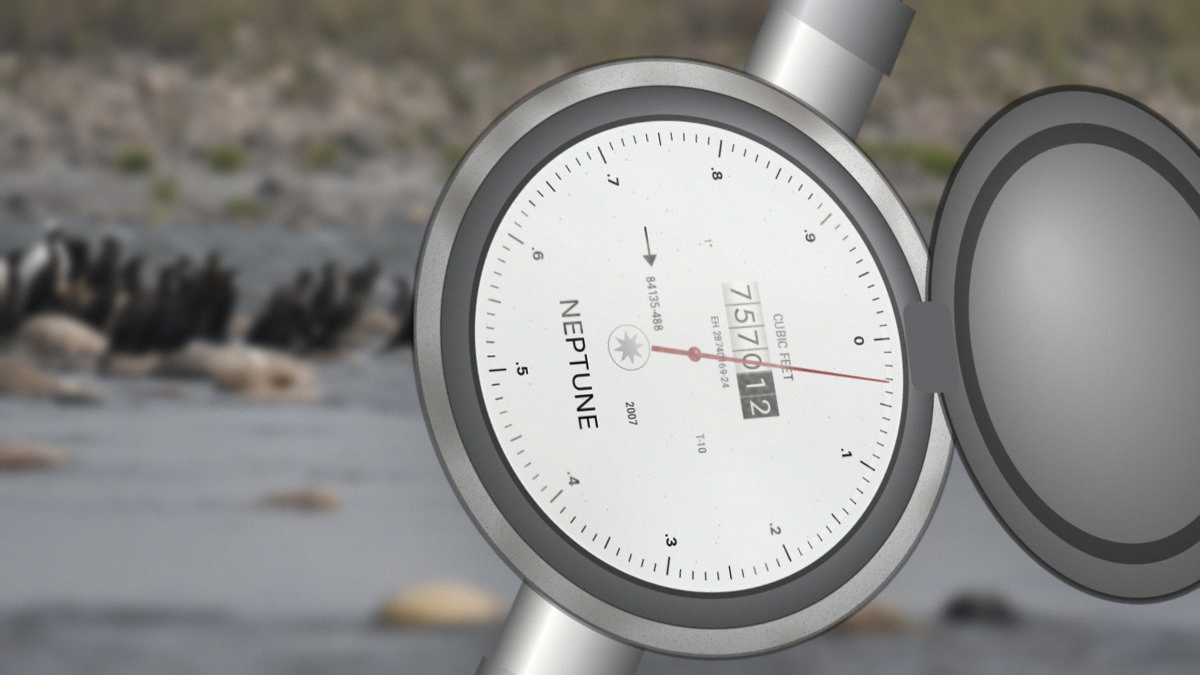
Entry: 757012.03; ft³
